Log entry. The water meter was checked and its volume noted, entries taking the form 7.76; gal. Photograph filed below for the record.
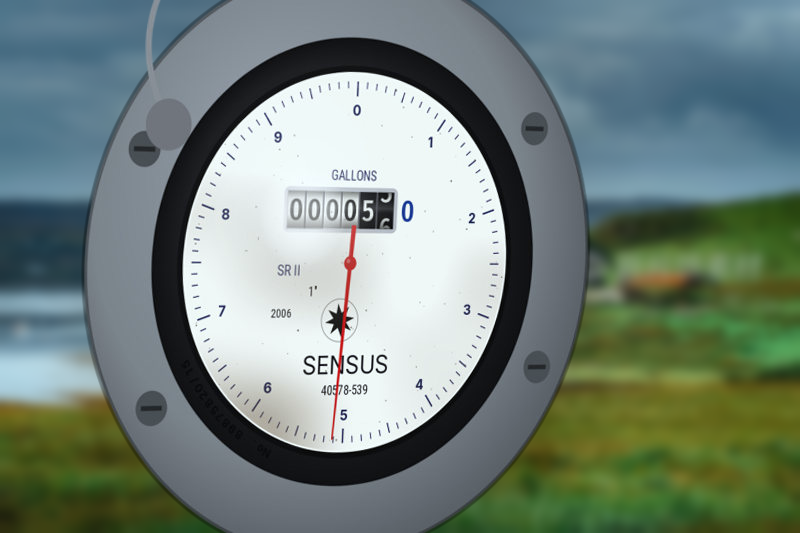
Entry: 555.1; gal
